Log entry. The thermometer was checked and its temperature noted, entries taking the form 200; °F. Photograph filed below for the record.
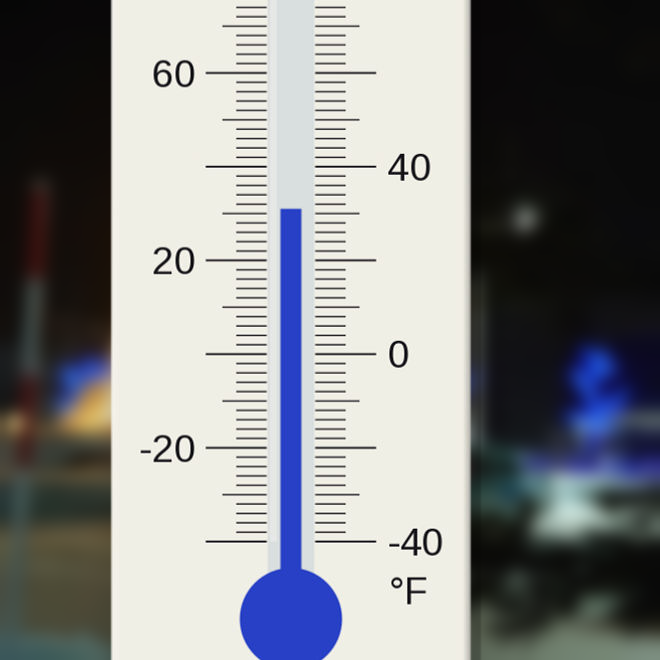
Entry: 31; °F
